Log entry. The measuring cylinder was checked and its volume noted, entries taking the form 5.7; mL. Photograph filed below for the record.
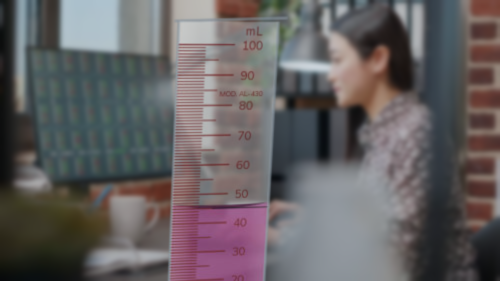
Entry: 45; mL
